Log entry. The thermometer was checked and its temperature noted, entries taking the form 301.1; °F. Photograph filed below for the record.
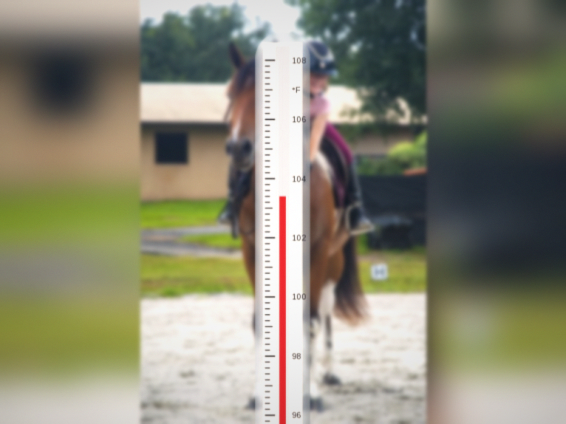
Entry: 103.4; °F
